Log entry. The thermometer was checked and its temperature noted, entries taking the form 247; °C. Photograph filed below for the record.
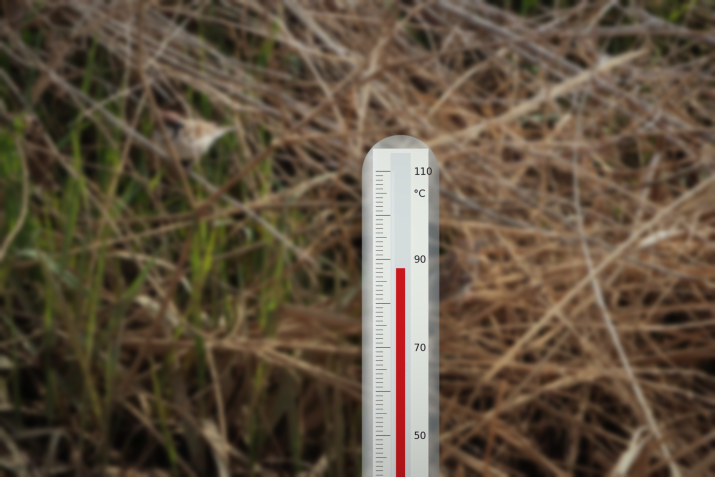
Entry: 88; °C
